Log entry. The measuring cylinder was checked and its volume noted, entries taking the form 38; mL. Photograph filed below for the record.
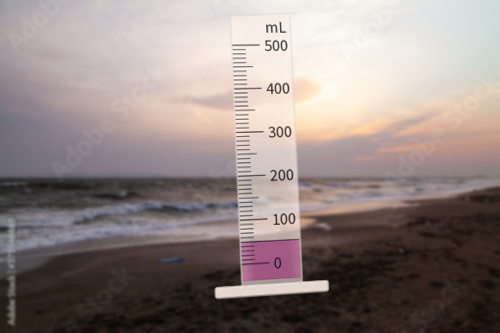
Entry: 50; mL
